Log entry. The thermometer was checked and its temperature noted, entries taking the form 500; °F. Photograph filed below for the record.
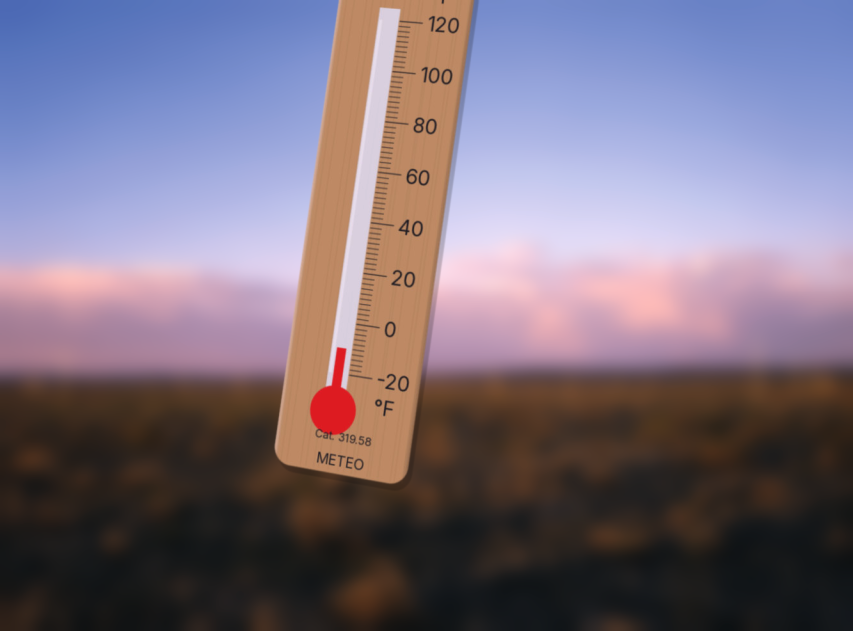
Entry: -10; °F
